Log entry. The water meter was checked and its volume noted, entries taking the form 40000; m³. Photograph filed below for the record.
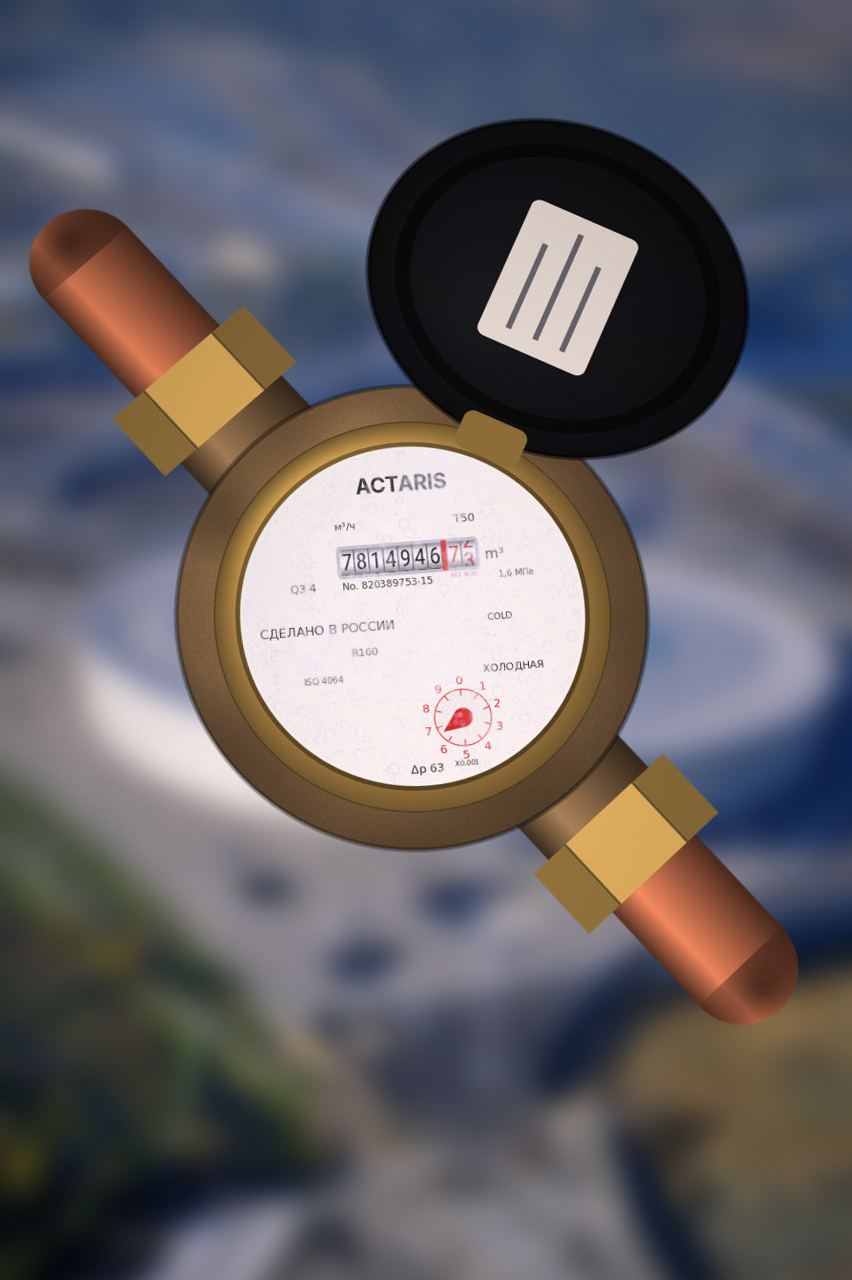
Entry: 7814946.726; m³
